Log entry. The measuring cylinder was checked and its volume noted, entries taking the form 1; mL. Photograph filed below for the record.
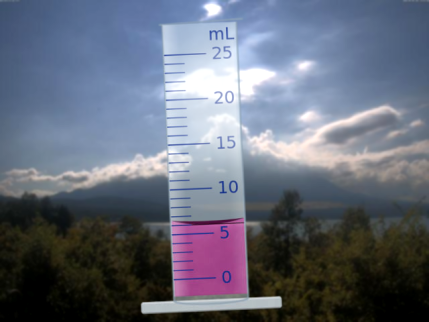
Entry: 6; mL
